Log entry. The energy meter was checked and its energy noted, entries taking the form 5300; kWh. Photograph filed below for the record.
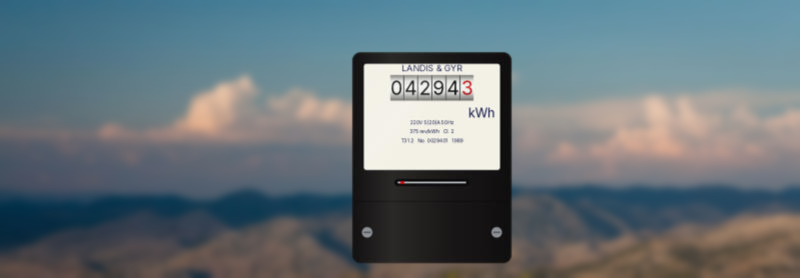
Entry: 4294.3; kWh
